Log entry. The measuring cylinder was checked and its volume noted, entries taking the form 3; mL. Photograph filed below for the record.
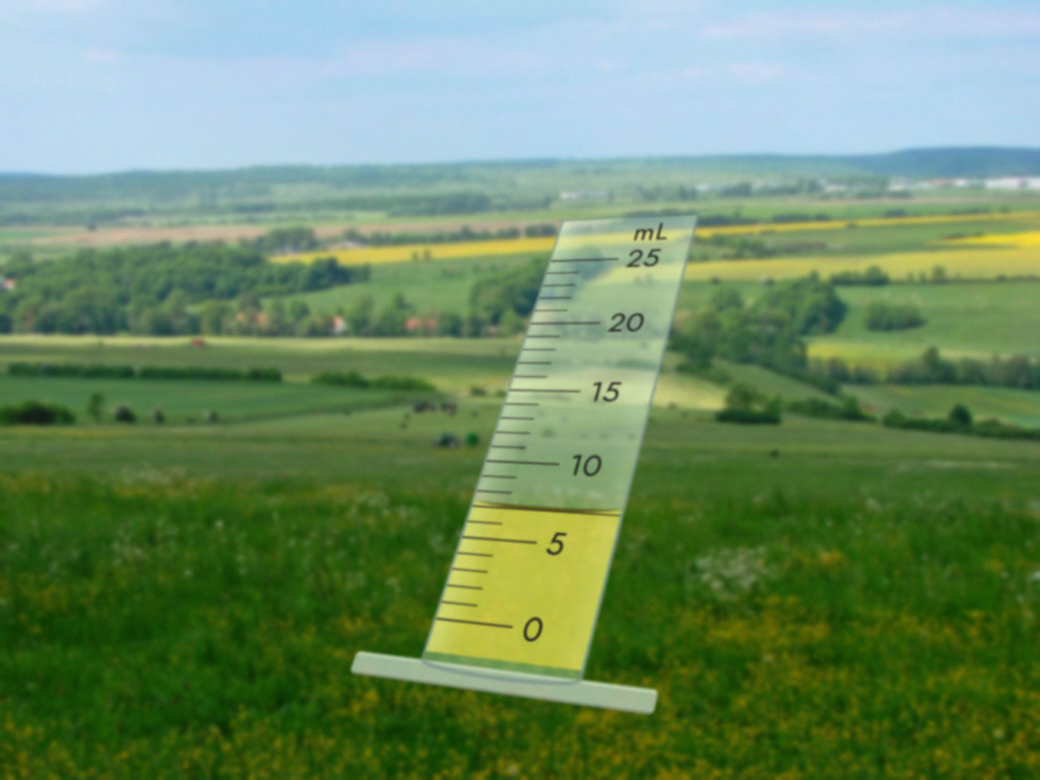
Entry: 7; mL
